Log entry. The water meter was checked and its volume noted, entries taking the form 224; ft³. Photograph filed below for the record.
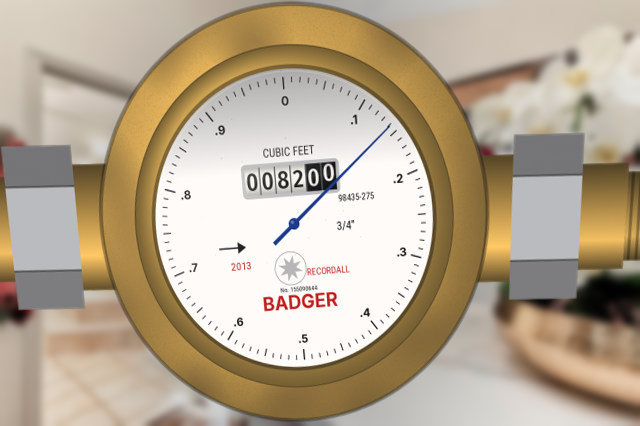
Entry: 8200.14; ft³
